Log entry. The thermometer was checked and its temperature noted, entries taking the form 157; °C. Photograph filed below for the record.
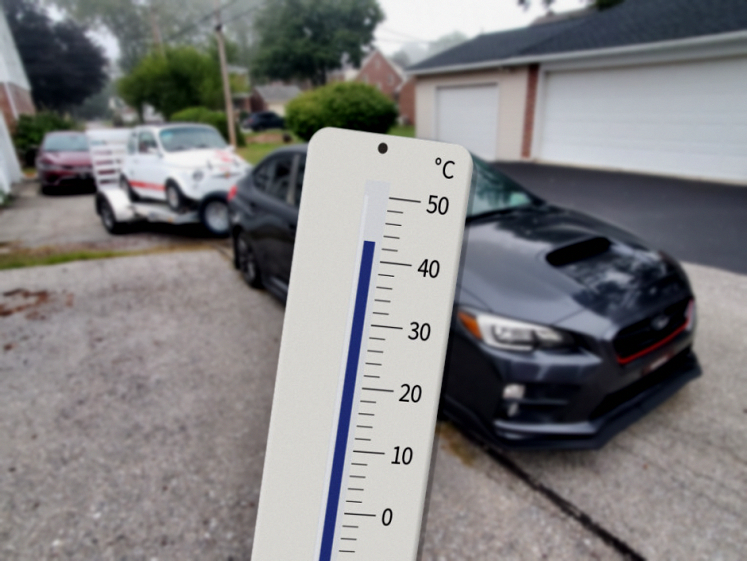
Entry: 43; °C
